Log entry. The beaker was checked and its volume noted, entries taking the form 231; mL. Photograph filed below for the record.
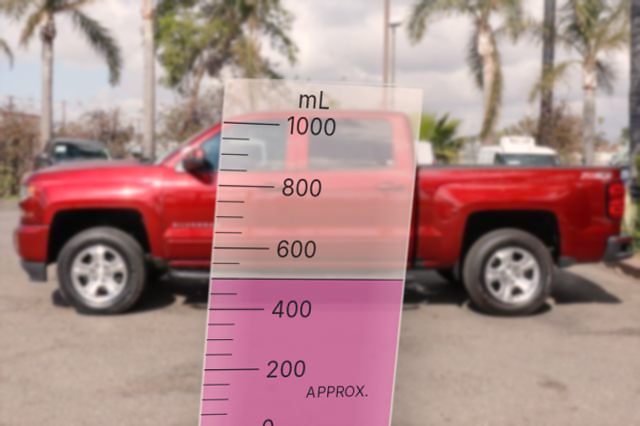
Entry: 500; mL
